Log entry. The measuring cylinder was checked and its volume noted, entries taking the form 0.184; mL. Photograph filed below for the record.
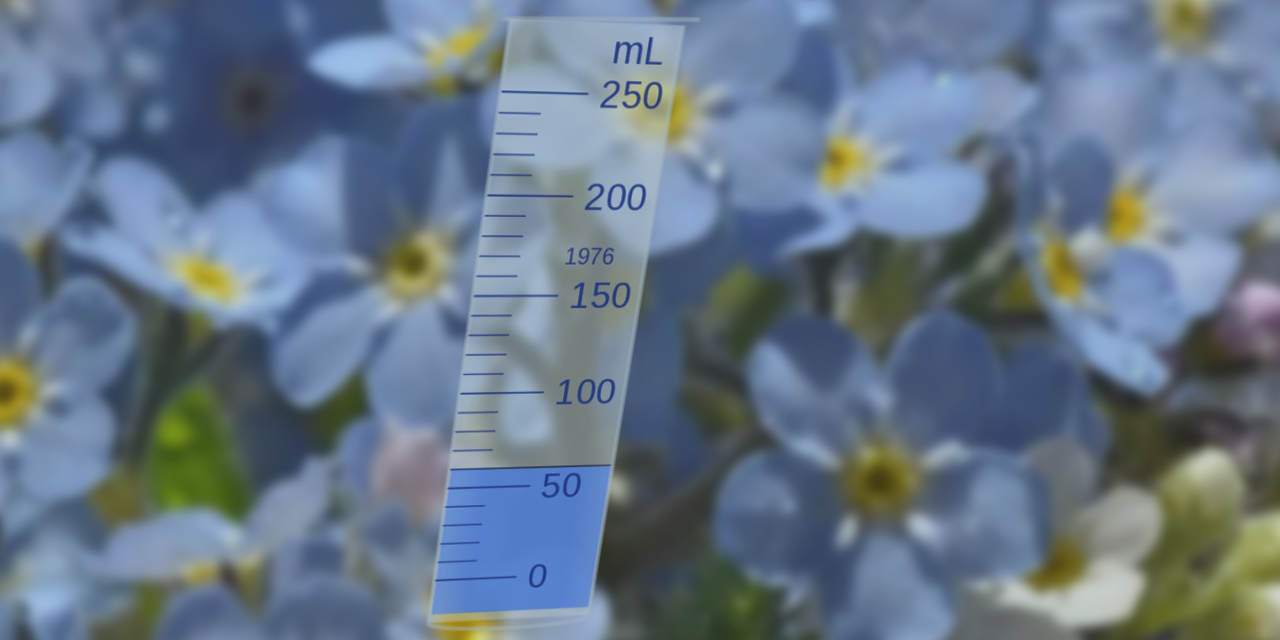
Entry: 60; mL
